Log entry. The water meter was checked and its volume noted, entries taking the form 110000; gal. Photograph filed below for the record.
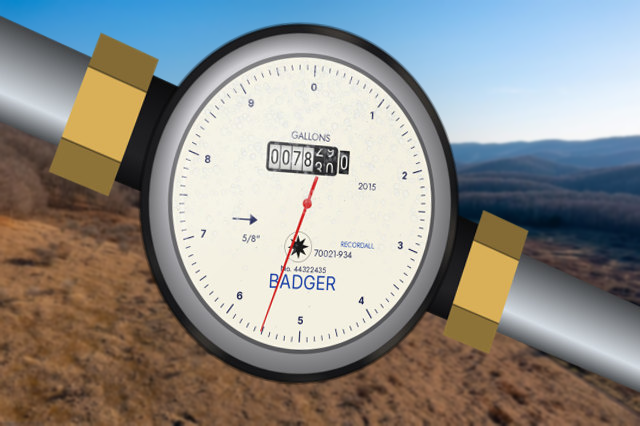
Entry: 78295.5; gal
